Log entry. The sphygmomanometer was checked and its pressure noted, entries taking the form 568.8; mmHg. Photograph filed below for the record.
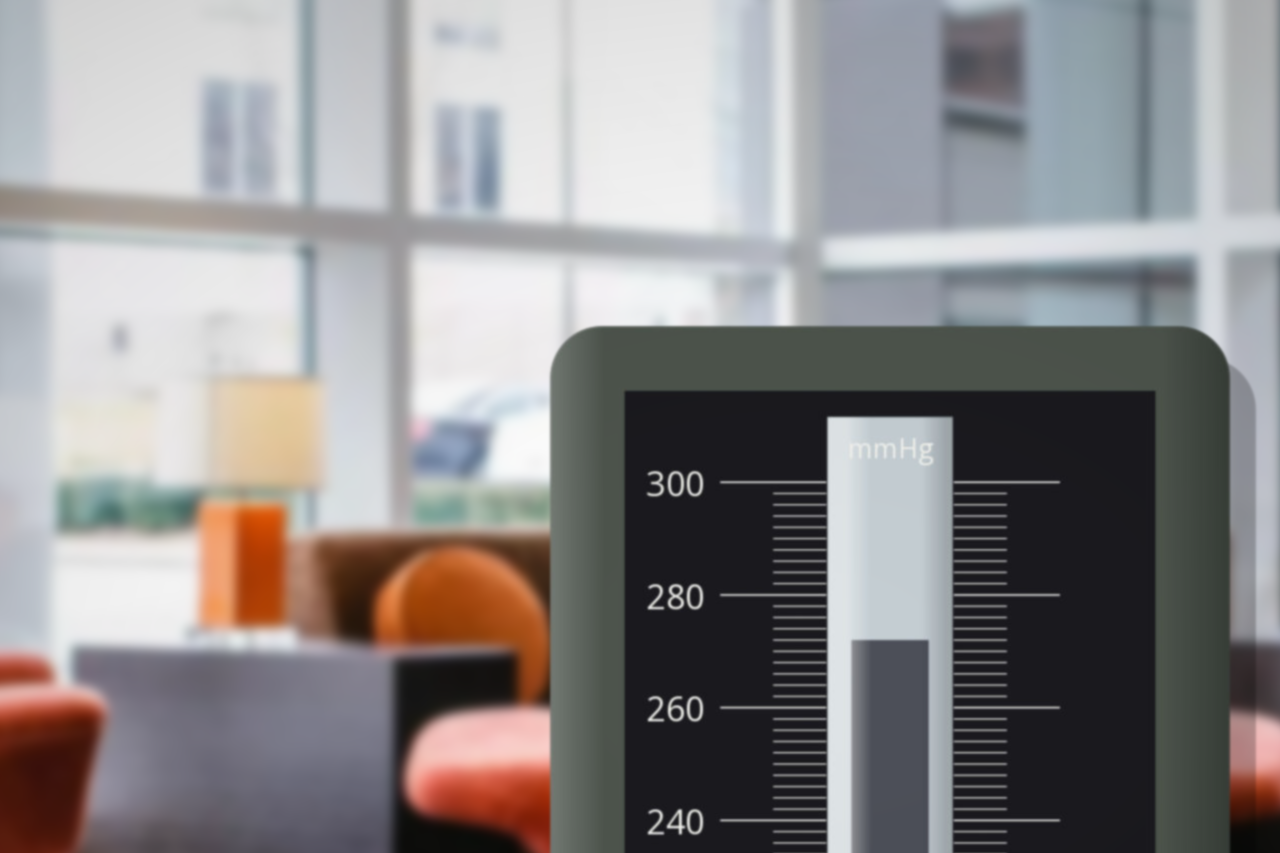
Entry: 272; mmHg
